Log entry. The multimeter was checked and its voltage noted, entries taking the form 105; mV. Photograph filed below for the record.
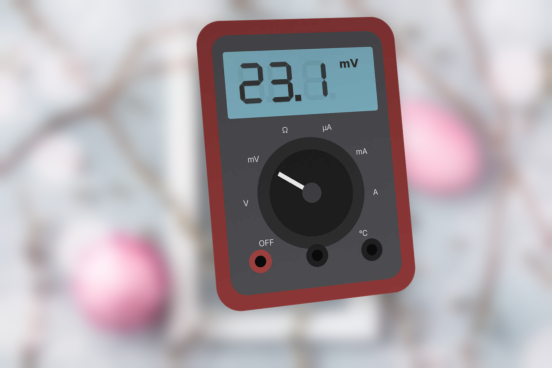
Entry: 23.1; mV
